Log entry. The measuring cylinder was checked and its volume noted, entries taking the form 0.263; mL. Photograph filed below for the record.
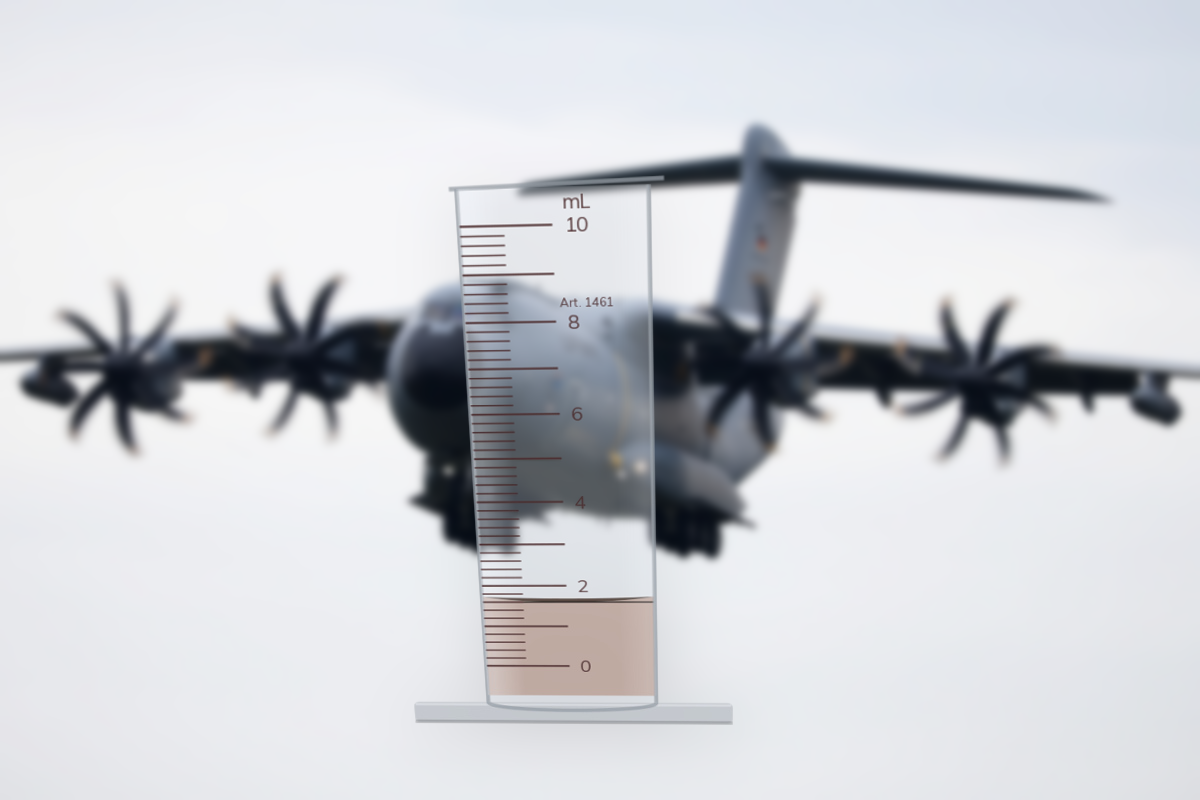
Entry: 1.6; mL
